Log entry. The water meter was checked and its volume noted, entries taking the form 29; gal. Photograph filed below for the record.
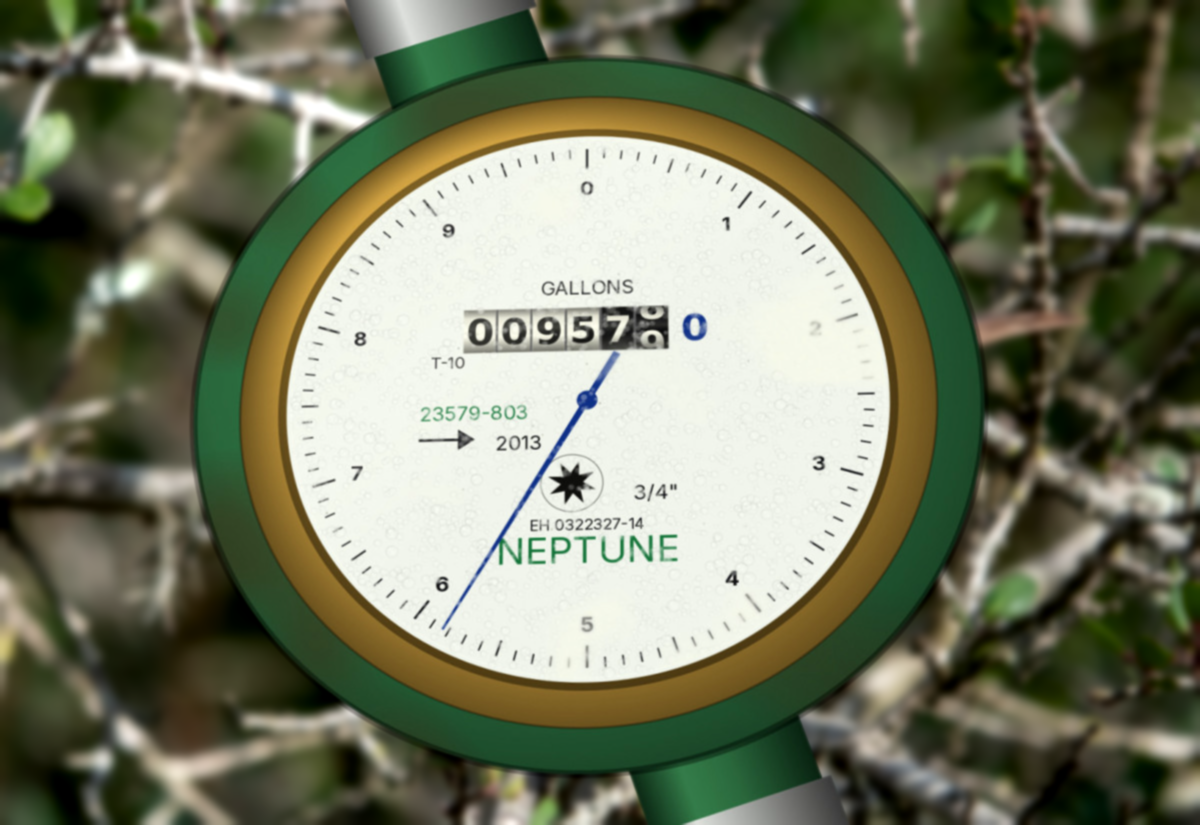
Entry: 95785.8; gal
